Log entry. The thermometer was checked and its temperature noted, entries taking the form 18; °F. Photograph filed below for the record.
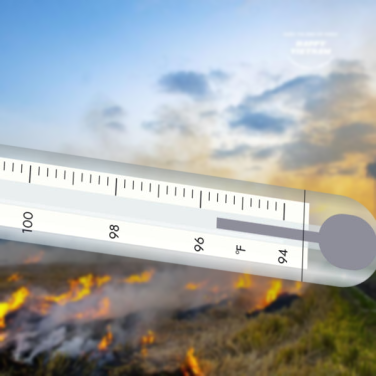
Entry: 95.6; °F
